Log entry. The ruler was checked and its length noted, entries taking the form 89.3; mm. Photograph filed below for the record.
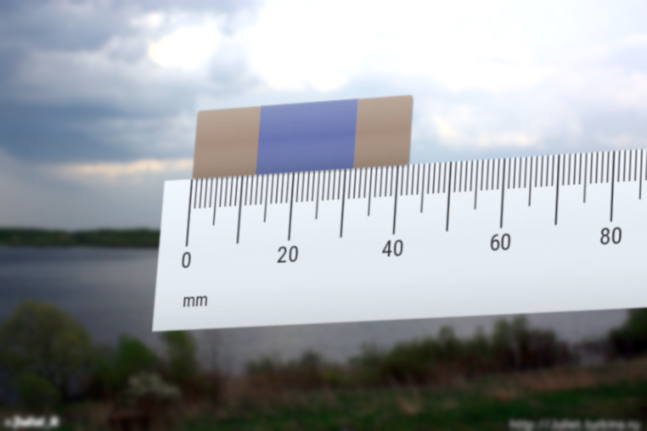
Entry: 42; mm
